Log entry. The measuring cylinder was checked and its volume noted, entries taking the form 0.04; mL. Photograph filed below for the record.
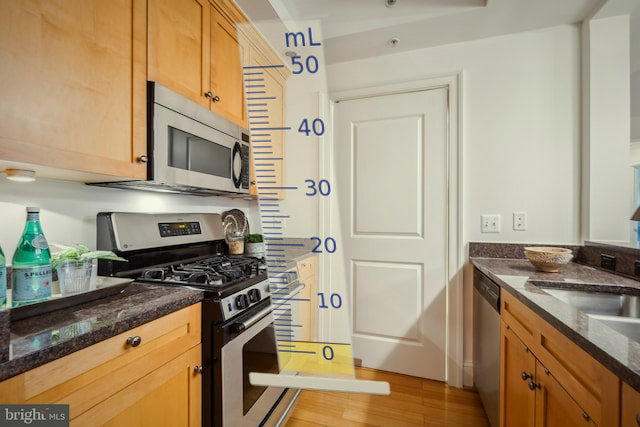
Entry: 2; mL
